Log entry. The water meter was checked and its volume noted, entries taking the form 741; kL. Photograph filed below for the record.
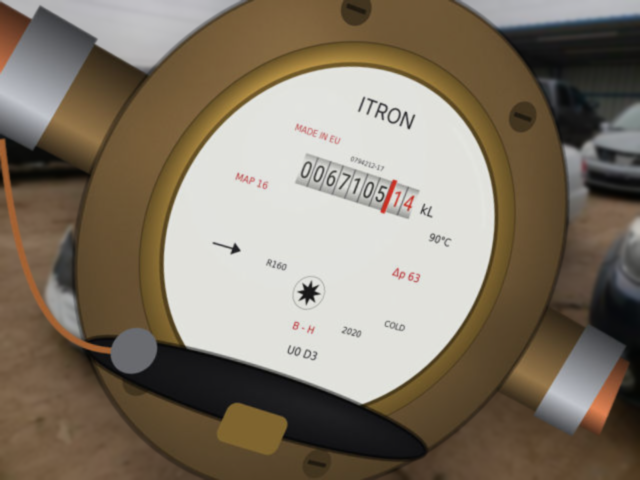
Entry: 67105.14; kL
